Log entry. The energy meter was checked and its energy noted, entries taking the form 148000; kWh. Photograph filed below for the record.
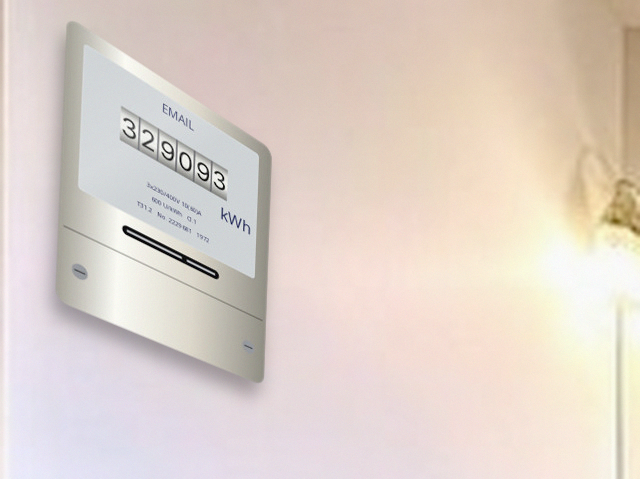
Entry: 329093; kWh
